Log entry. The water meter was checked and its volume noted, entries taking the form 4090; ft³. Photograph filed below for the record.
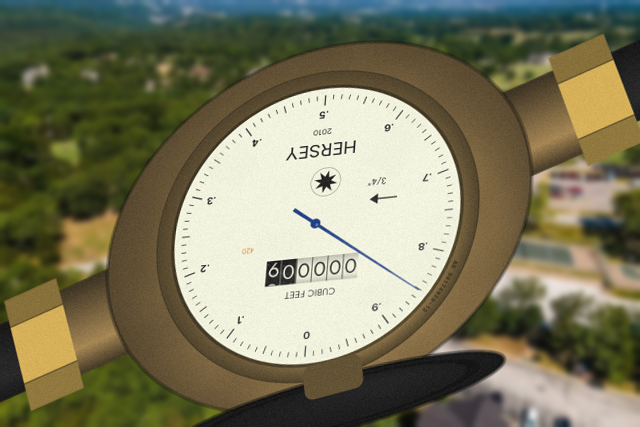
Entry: 8.85; ft³
